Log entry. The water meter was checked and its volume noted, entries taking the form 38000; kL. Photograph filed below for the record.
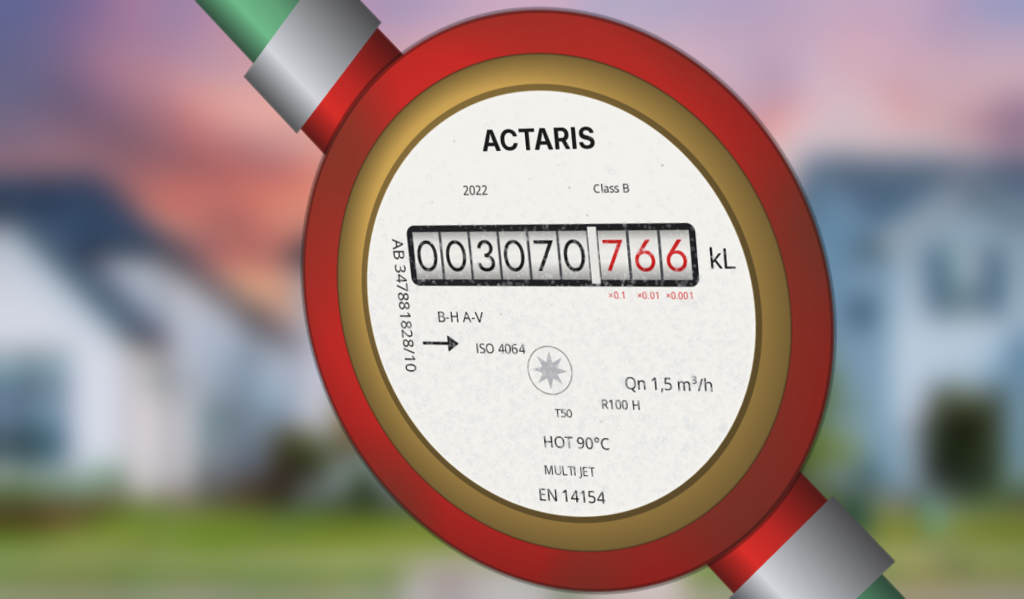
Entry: 3070.766; kL
